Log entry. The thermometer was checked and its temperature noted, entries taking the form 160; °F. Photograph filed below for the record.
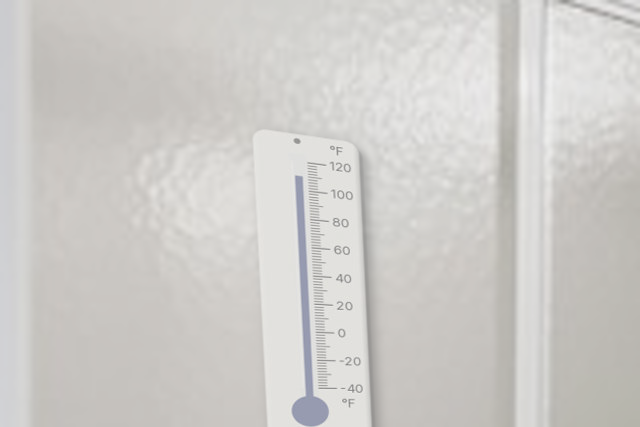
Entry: 110; °F
